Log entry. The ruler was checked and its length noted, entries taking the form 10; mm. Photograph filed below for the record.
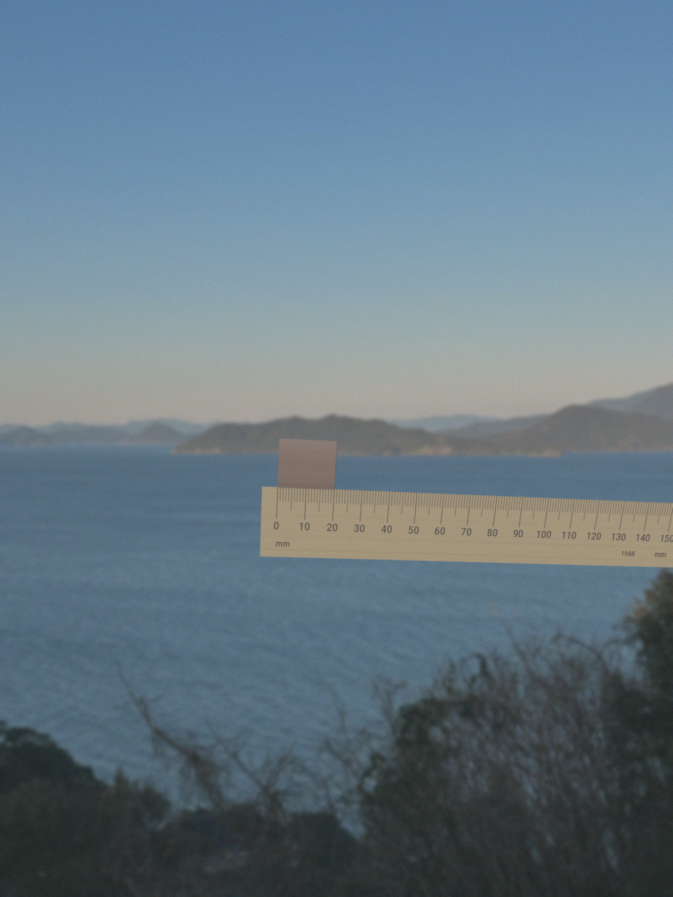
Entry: 20; mm
